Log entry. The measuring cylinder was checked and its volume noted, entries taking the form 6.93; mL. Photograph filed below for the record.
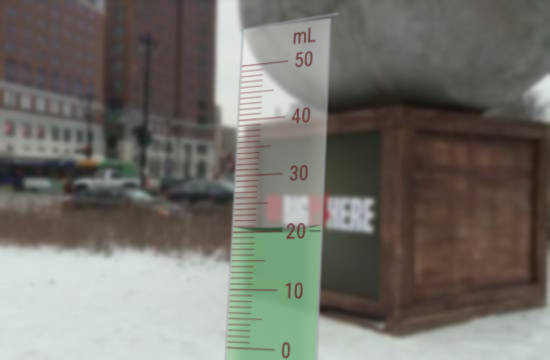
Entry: 20; mL
